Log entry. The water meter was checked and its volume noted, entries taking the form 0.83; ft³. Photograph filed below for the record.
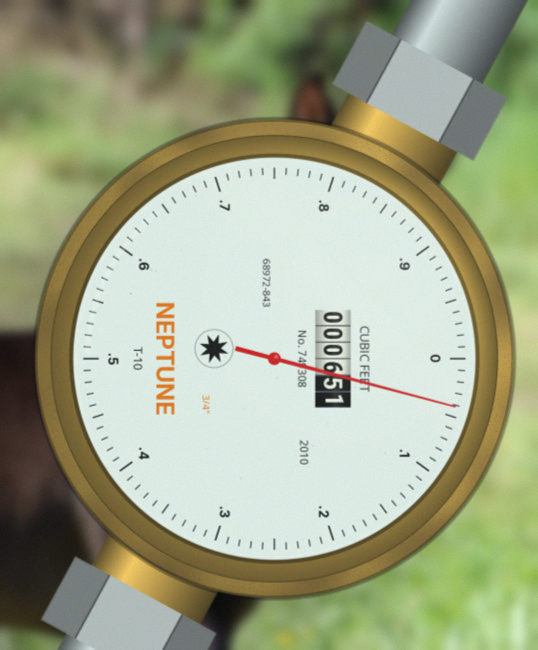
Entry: 651.04; ft³
